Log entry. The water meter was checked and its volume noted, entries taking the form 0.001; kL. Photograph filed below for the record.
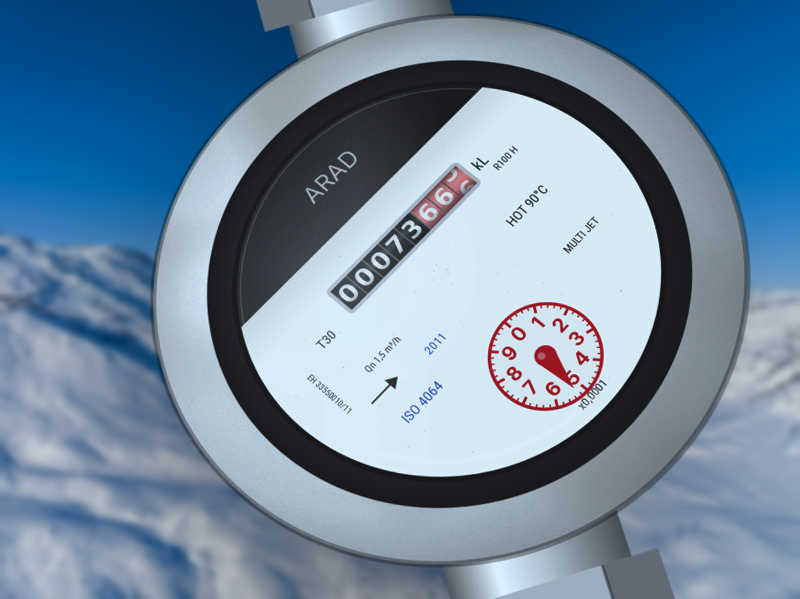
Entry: 73.6655; kL
